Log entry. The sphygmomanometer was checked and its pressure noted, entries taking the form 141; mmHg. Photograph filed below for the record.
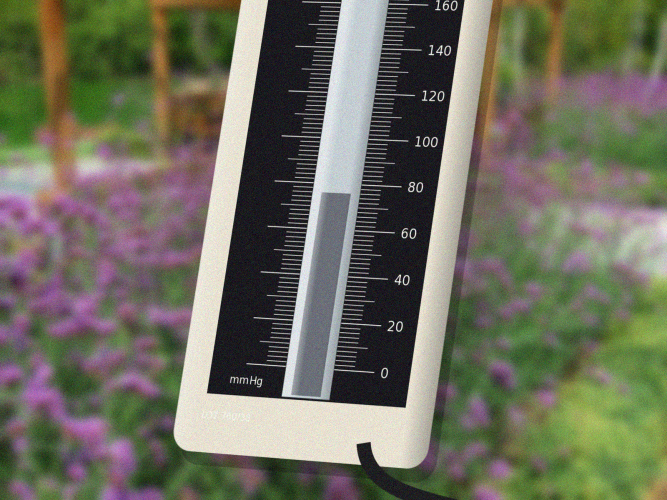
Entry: 76; mmHg
